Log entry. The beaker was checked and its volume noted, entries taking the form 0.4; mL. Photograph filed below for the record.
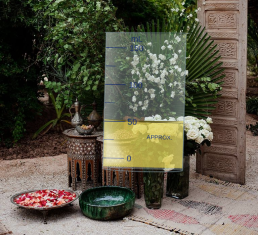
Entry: 50; mL
